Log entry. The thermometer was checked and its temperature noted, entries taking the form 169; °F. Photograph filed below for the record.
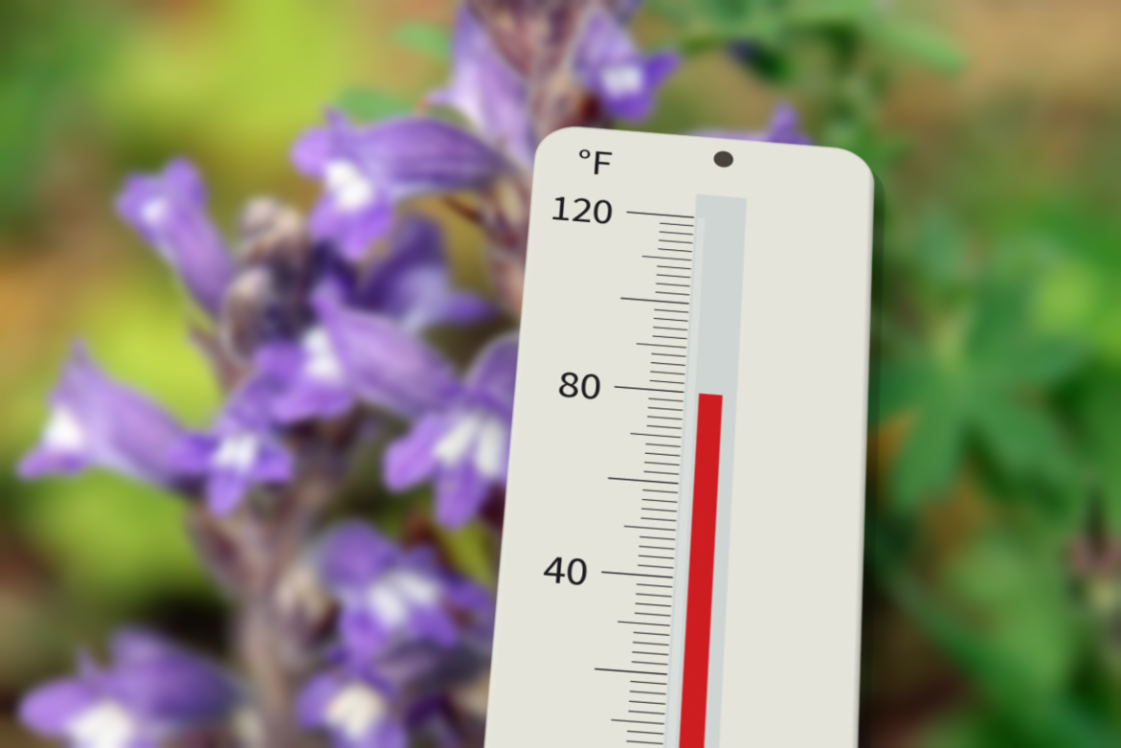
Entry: 80; °F
